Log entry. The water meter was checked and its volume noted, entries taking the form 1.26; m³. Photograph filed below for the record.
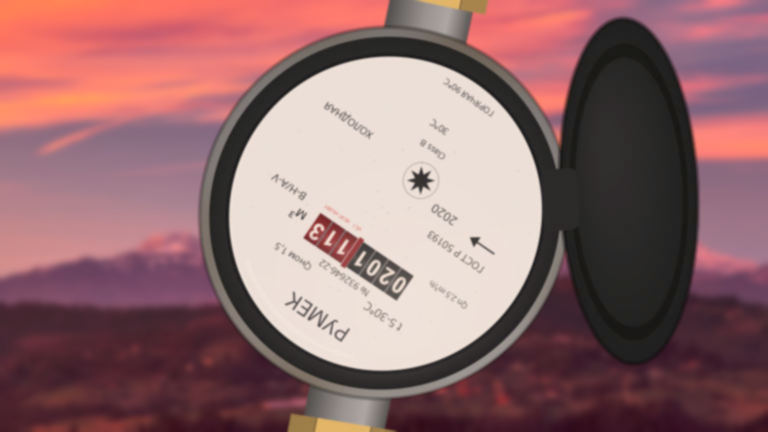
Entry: 201.113; m³
